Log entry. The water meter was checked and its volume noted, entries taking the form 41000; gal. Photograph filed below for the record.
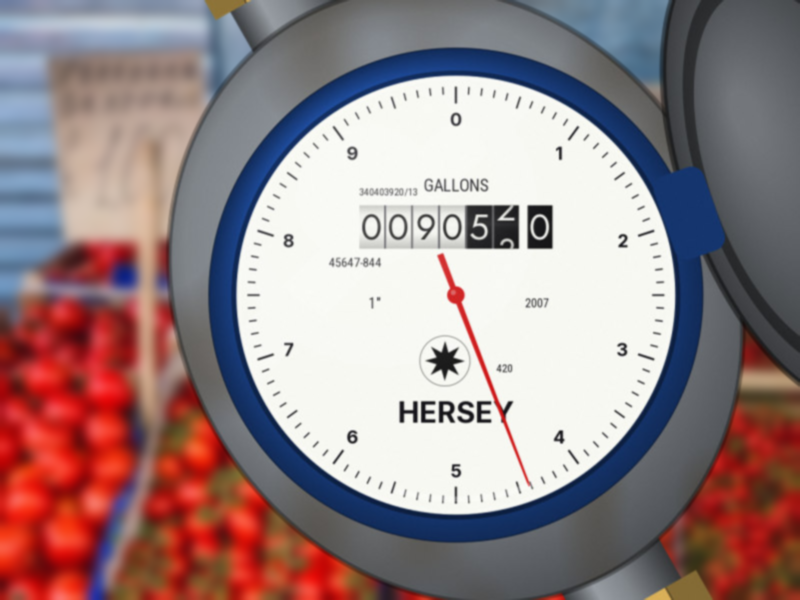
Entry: 90524.4; gal
